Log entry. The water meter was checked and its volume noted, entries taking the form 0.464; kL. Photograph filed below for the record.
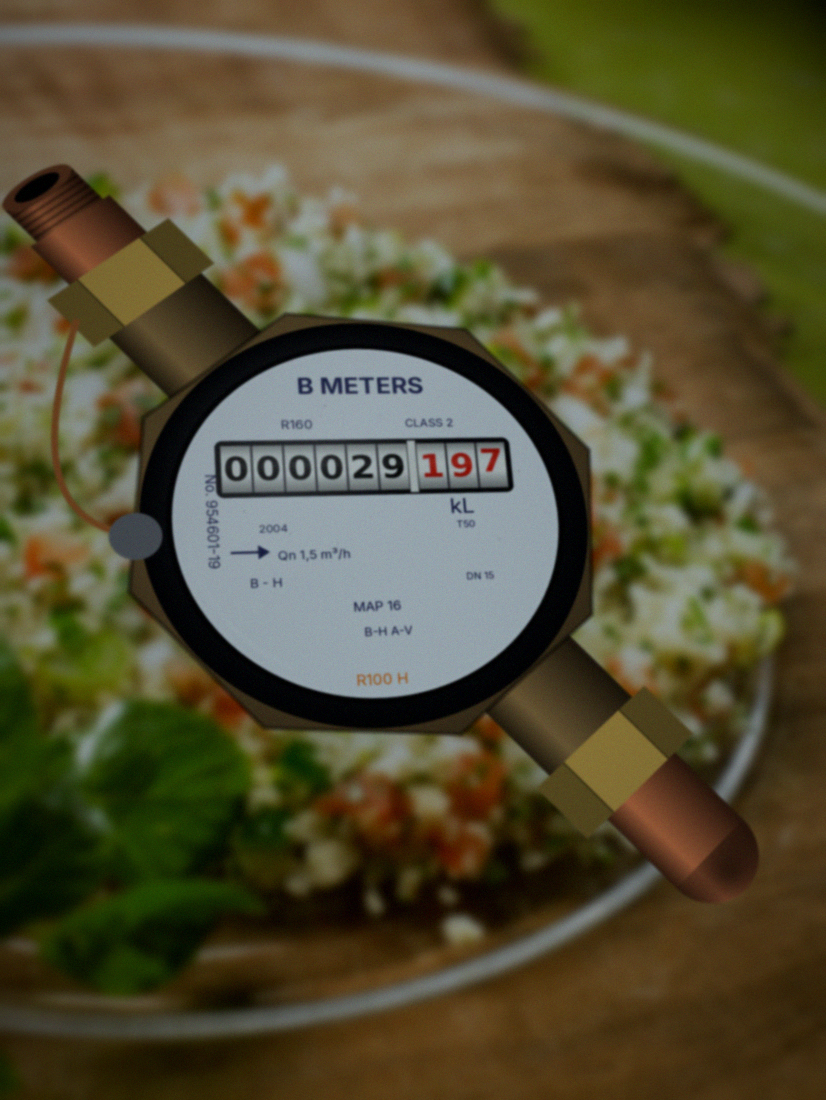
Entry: 29.197; kL
